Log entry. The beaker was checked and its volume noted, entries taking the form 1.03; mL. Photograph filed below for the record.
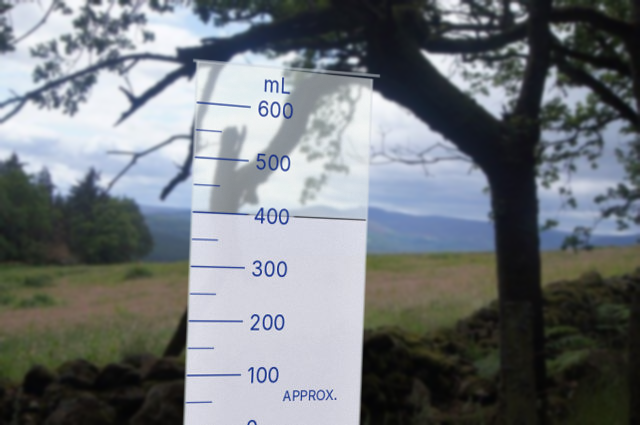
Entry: 400; mL
